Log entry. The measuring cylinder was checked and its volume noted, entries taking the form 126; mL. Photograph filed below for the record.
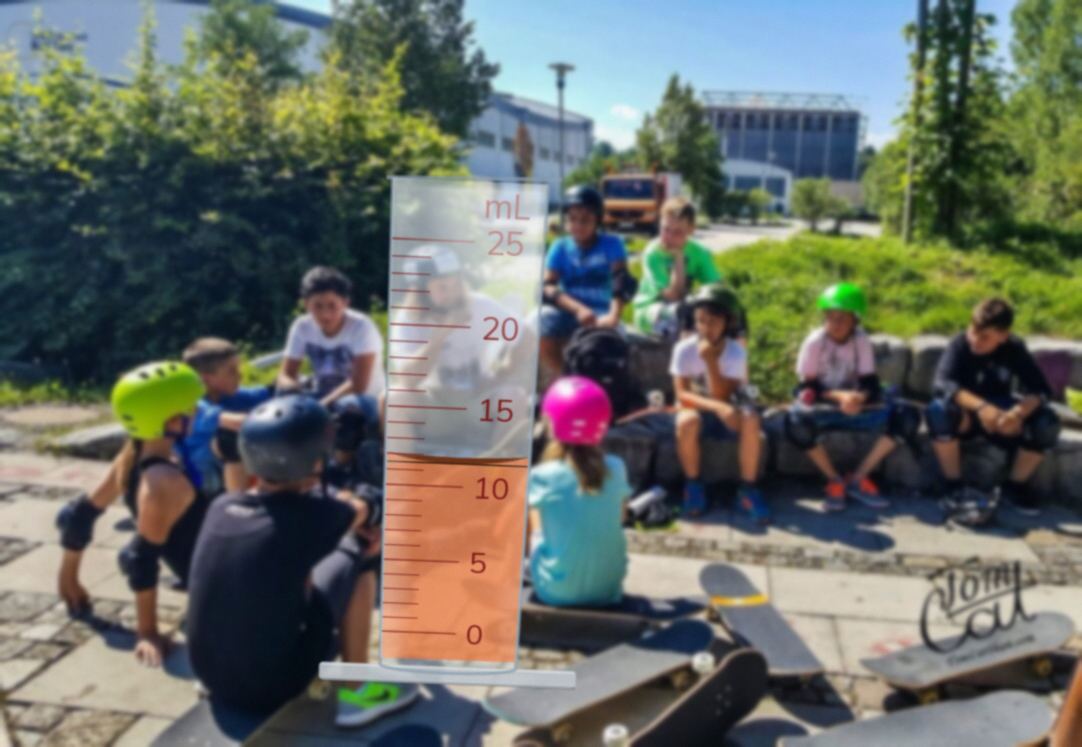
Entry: 11.5; mL
